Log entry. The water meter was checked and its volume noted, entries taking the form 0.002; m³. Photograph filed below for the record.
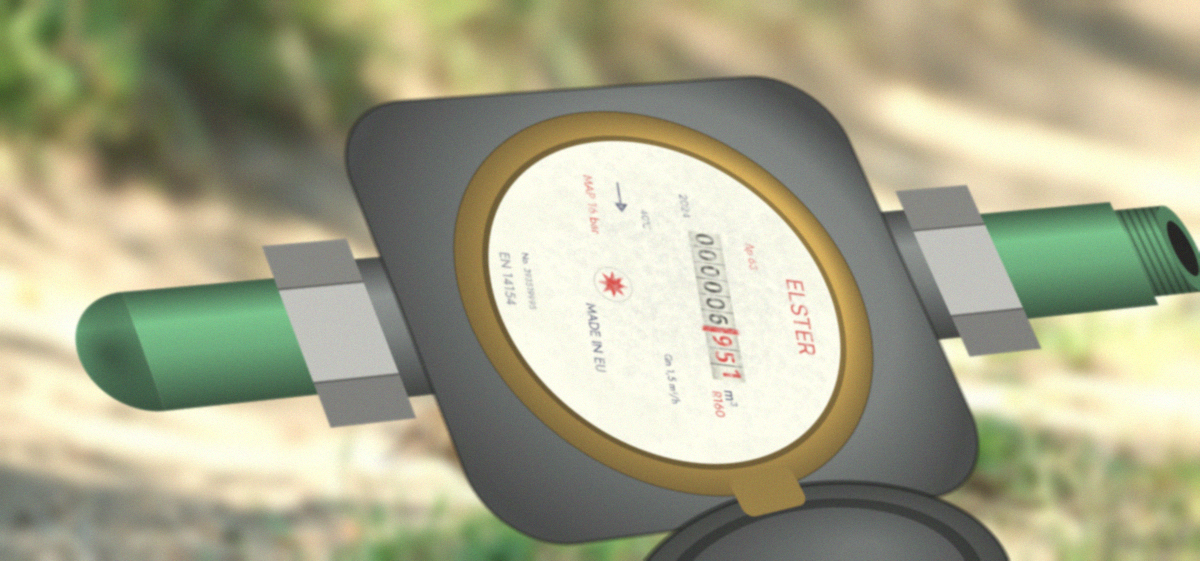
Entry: 6.951; m³
